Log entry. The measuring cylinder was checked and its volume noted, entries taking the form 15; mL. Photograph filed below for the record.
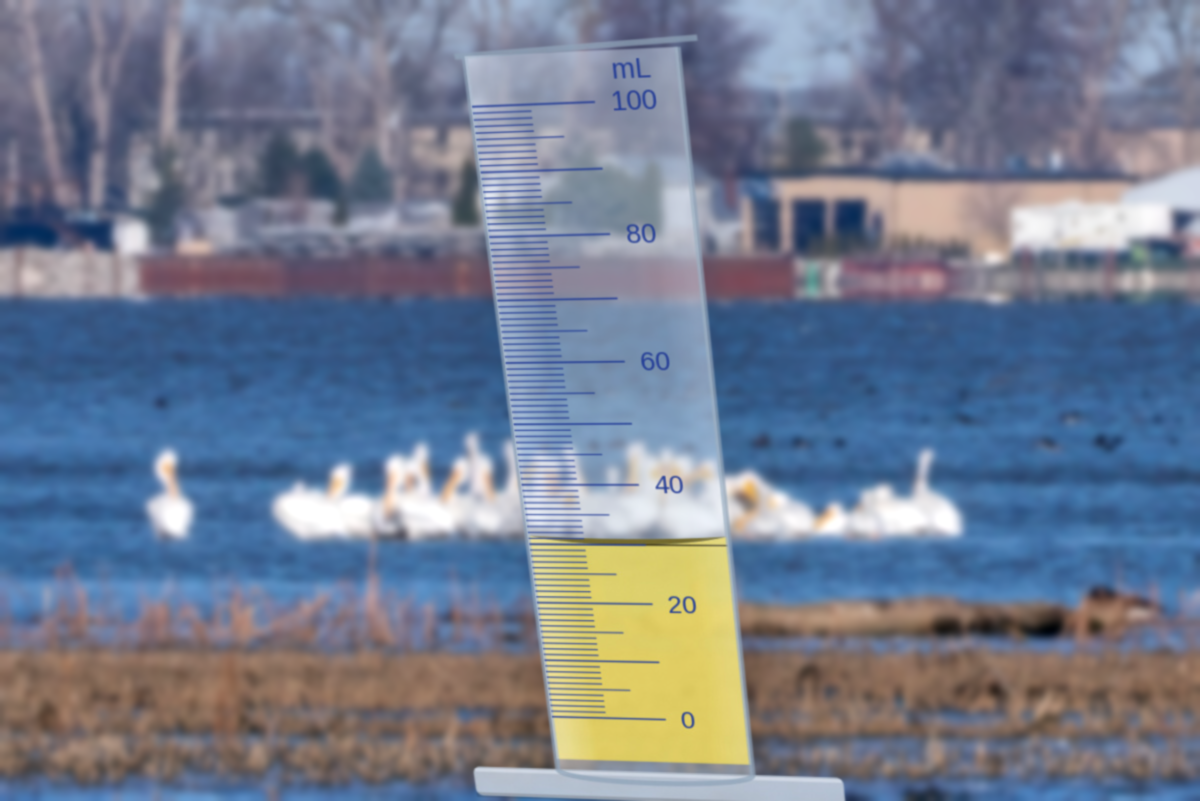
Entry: 30; mL
